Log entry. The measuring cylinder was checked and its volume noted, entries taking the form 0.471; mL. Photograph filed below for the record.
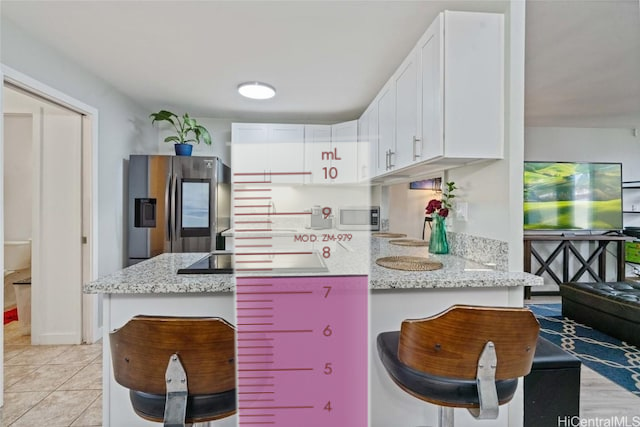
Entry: 7.4; mL
